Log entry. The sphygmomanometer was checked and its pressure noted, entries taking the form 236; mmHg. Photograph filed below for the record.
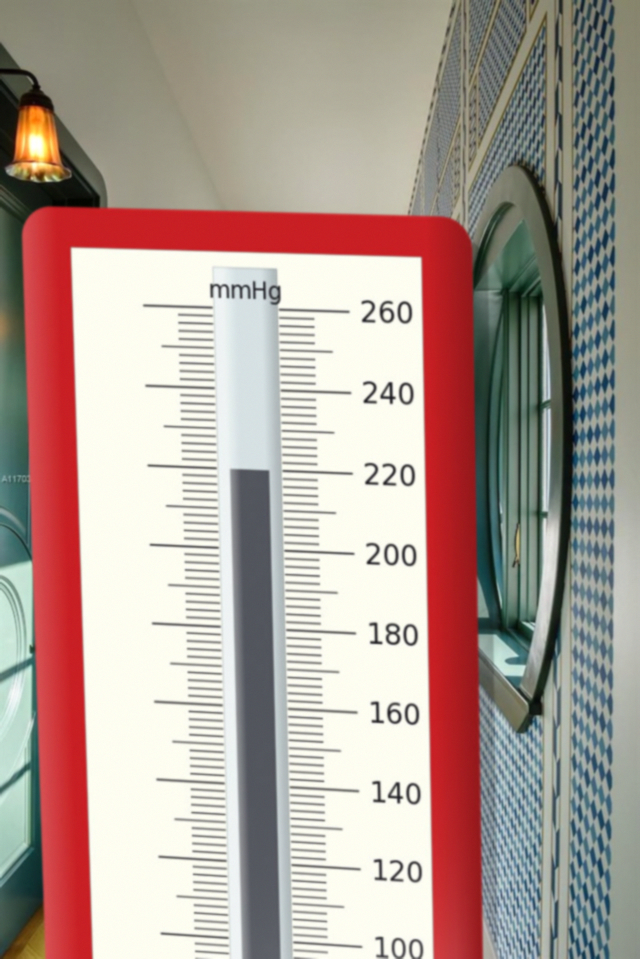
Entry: 220; mmHg
